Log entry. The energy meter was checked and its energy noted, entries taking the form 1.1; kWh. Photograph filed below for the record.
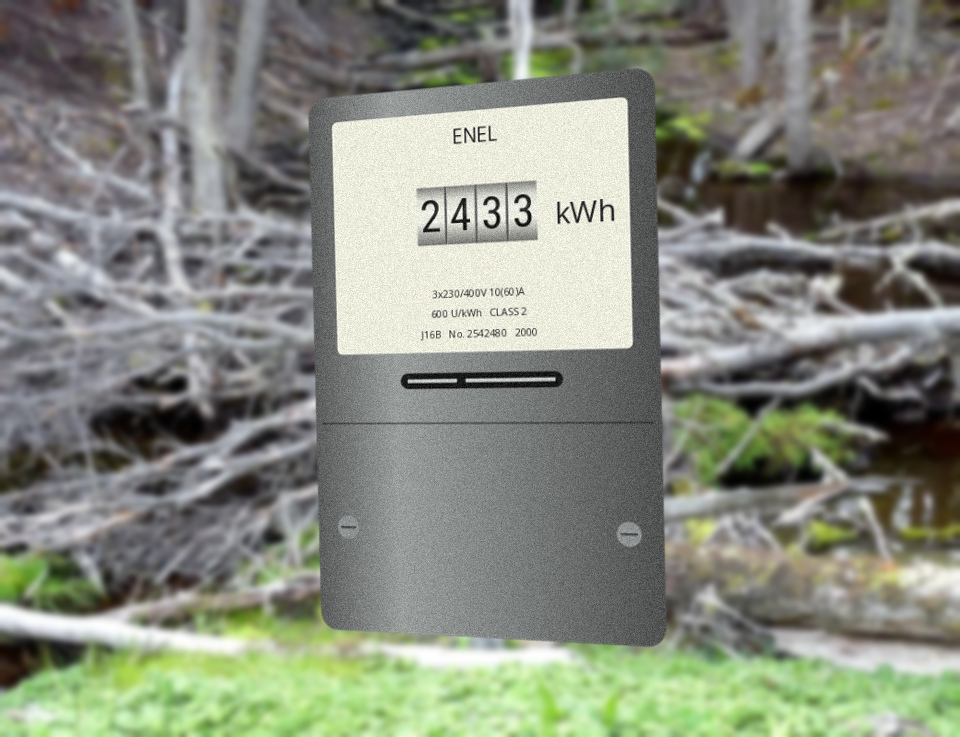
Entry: 2433; kWh
